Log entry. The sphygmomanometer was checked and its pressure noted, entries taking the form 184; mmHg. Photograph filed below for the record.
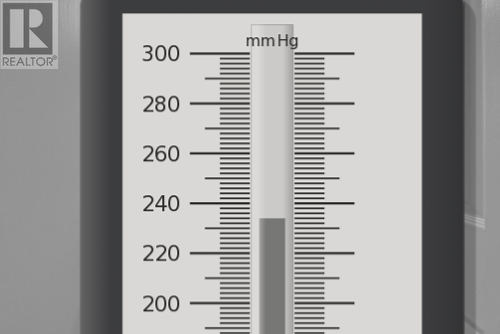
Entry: 234; mmHg
